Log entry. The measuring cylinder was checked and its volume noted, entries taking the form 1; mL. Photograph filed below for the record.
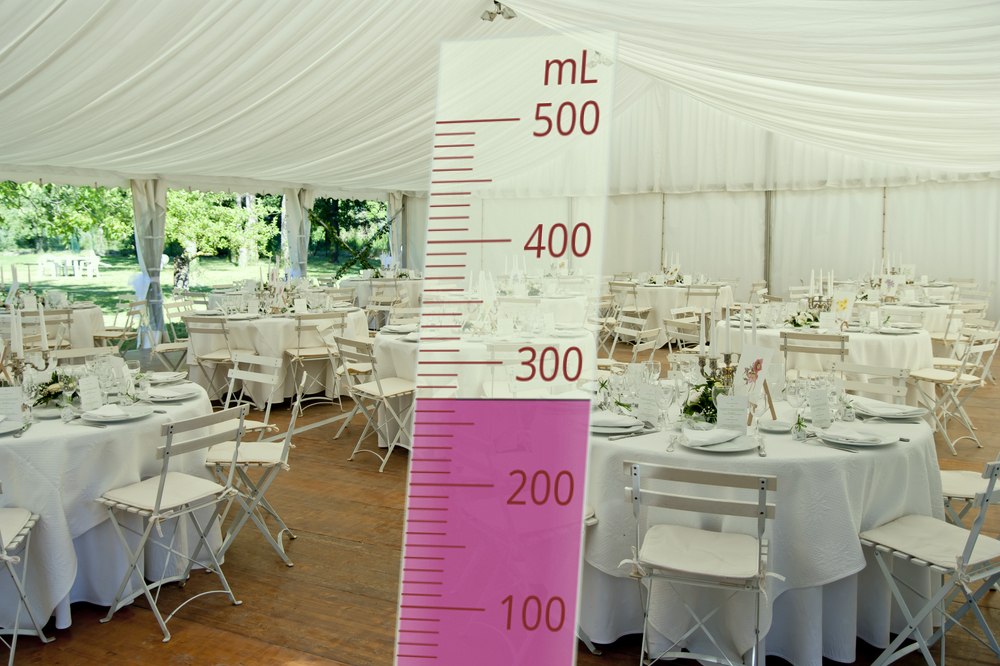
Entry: 270; mL
